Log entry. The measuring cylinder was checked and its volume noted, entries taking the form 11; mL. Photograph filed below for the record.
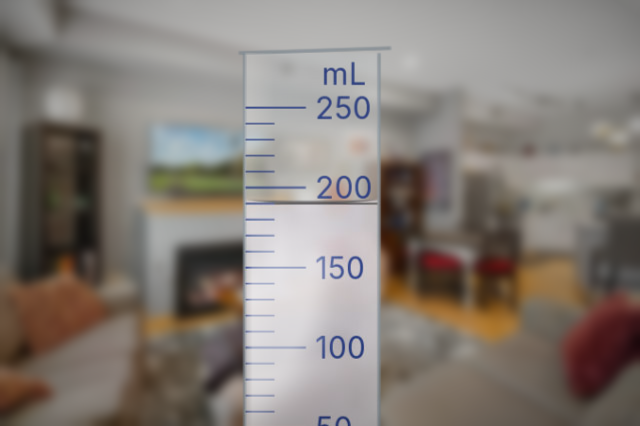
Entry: 190; mL
